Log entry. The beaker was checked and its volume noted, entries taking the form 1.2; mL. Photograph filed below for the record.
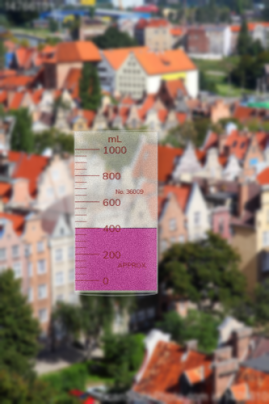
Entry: 400; mL
